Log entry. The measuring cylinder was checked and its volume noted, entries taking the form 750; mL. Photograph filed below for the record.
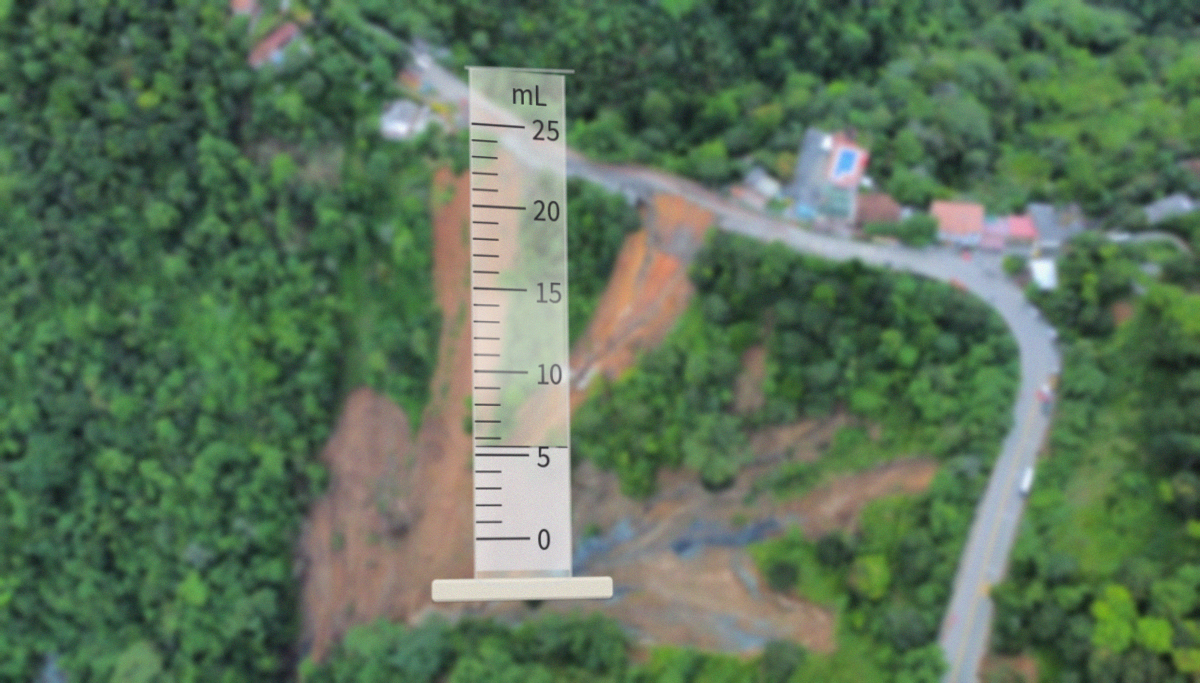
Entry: 5.5; mL
